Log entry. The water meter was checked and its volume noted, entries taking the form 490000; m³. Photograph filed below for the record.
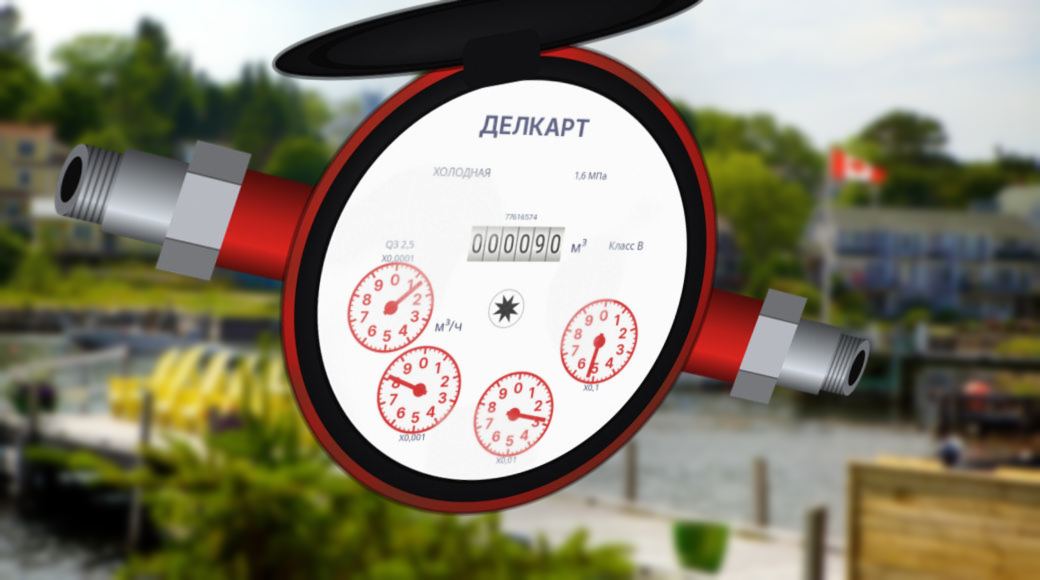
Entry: 90.5281; m³
